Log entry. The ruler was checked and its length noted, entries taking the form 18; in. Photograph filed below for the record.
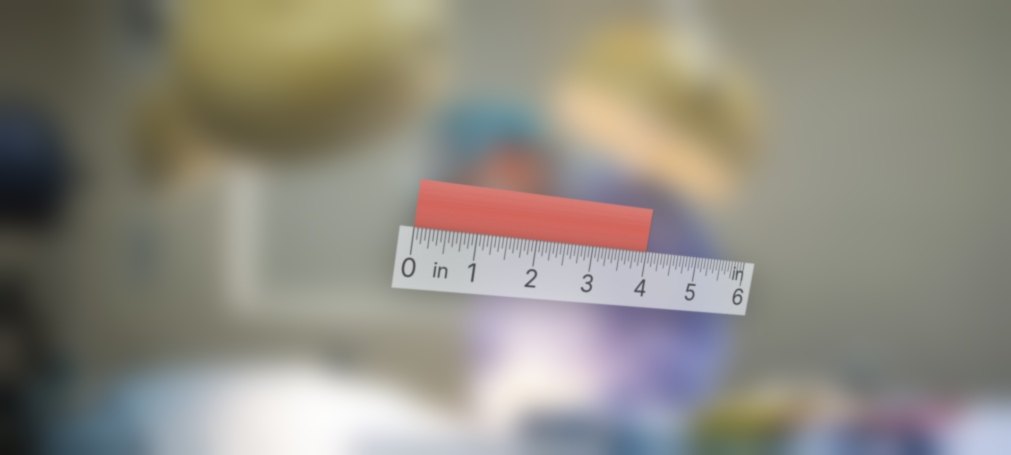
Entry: 4; in
